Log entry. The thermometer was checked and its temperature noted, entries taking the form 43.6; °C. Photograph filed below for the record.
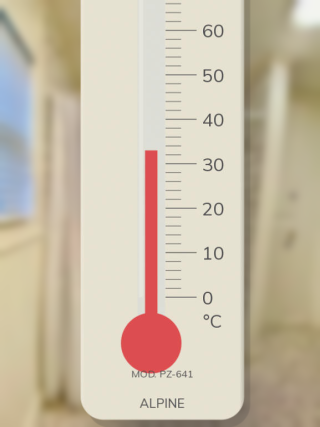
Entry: 33; °C
